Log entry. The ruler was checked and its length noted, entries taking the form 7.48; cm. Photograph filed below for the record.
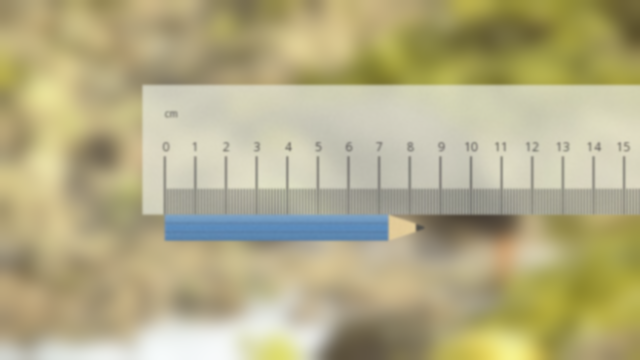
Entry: 8.5; cm
